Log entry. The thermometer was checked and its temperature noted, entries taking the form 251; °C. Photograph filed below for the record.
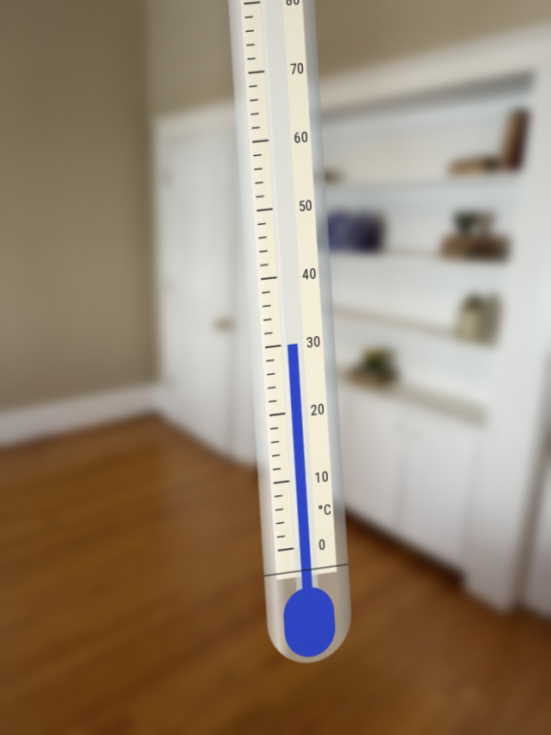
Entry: 30; °C
